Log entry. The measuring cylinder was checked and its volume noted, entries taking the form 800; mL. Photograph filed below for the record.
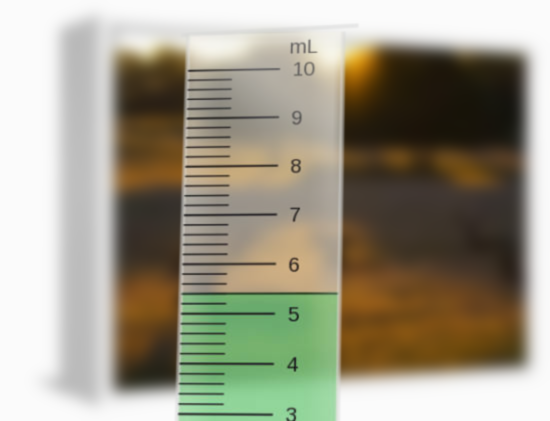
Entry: 5.4; mL
